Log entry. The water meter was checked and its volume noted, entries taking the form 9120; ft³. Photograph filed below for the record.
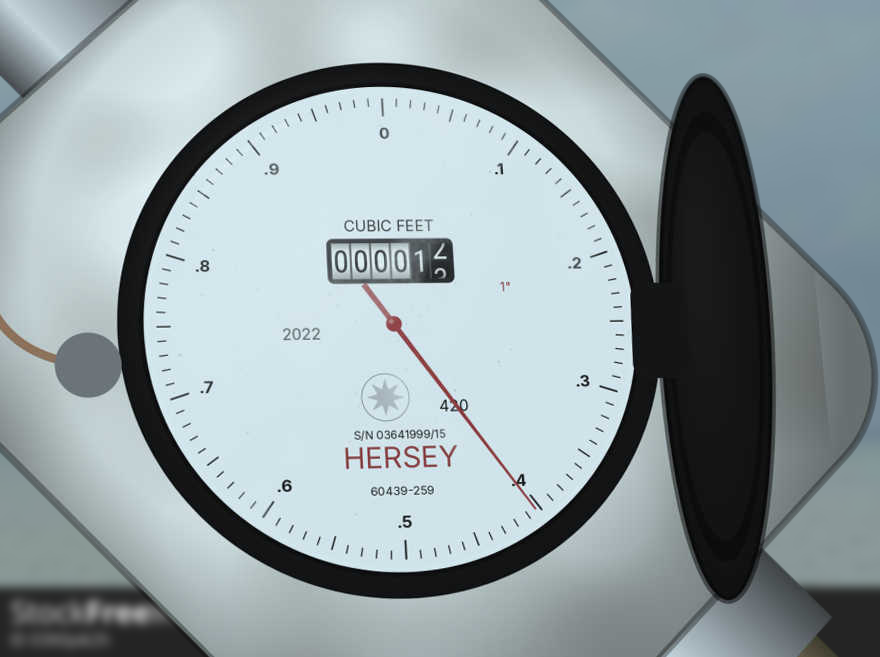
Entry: 12.40; ft³
